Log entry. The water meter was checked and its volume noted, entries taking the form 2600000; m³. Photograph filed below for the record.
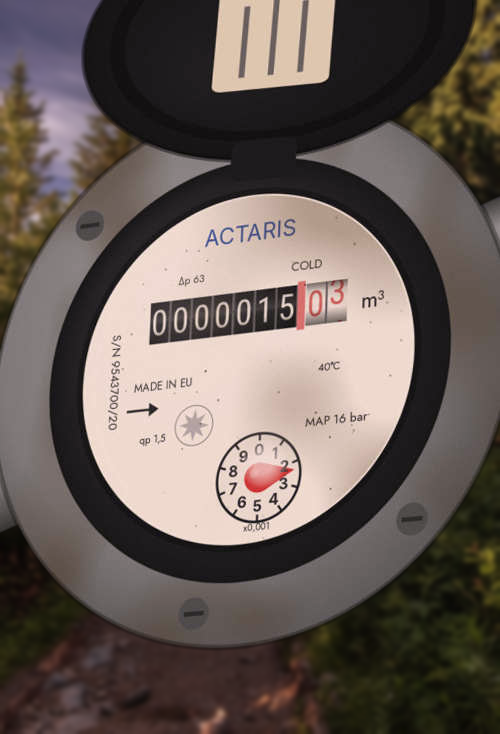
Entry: 15.032; m³
